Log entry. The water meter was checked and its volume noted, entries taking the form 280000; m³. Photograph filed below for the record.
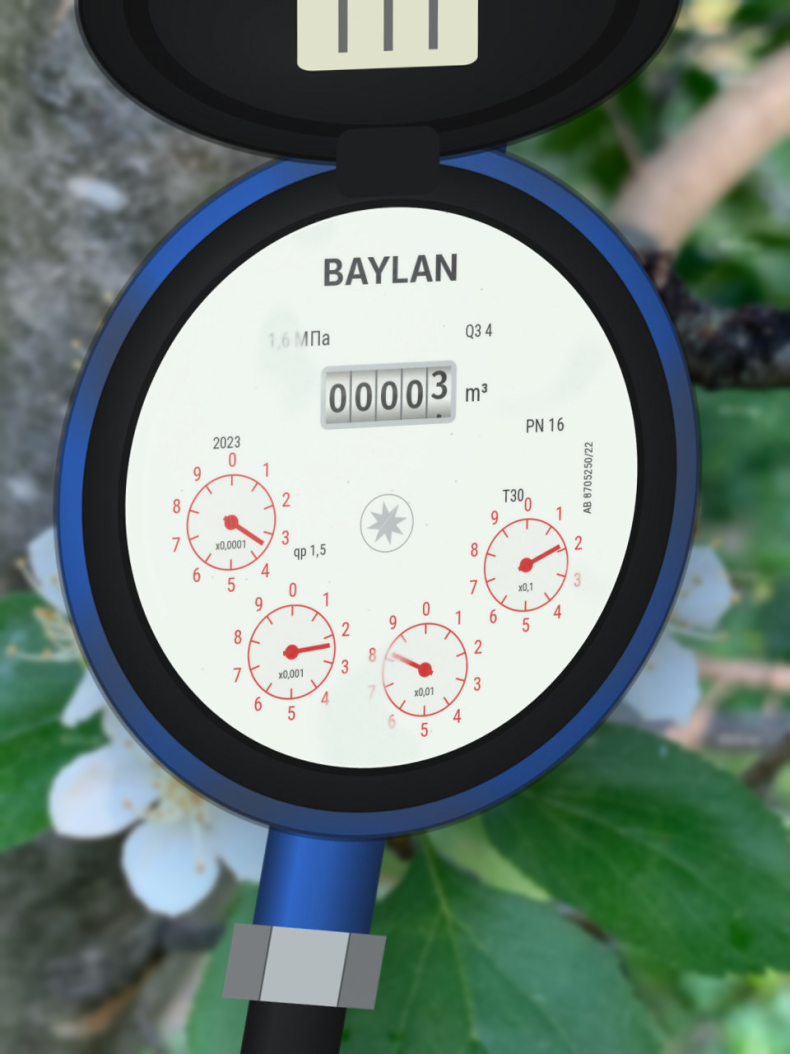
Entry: 3.1823; m³
